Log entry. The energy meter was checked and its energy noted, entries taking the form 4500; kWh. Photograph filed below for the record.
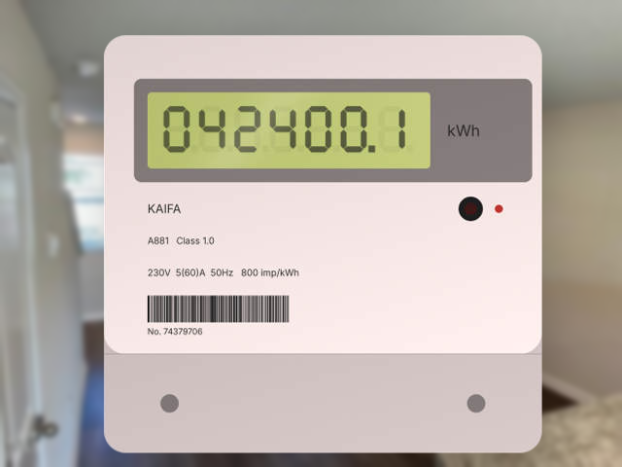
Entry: 42400.1; kWh
